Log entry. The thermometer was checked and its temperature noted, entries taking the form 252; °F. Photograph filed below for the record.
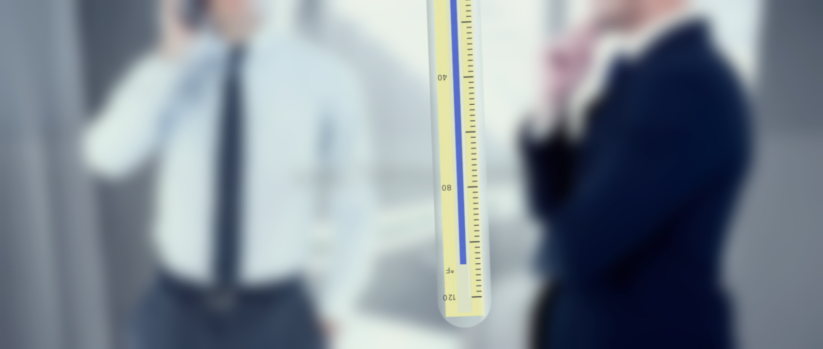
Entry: 108; °F
